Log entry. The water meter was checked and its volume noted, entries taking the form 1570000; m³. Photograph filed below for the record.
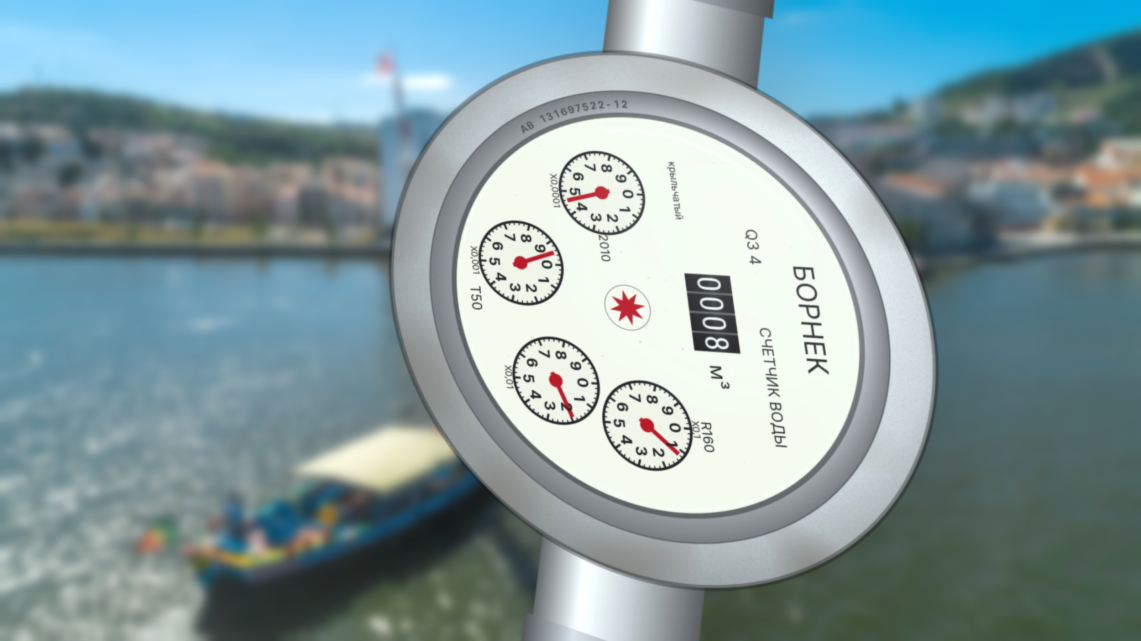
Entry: 8.1194; m³
